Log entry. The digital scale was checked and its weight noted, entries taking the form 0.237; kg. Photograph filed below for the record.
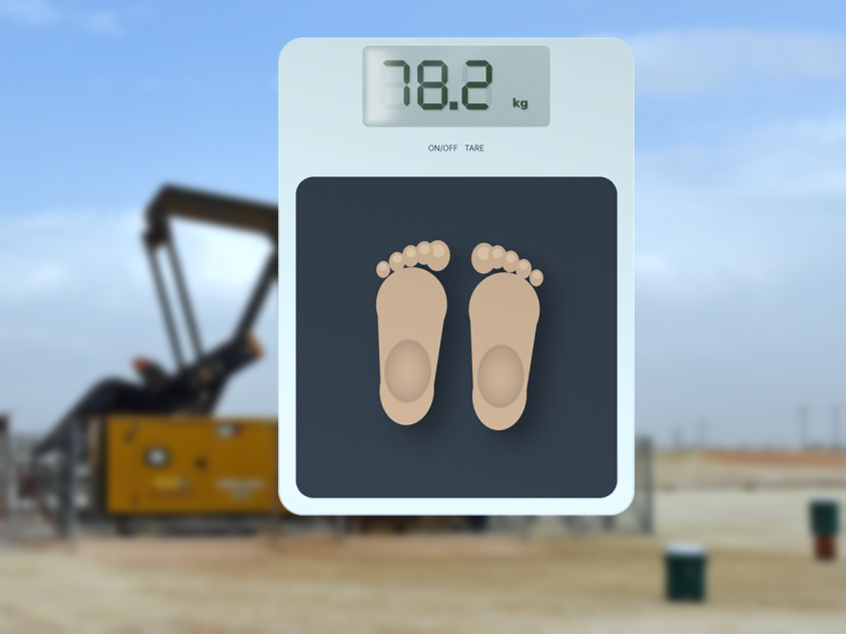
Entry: 78.2; kg
